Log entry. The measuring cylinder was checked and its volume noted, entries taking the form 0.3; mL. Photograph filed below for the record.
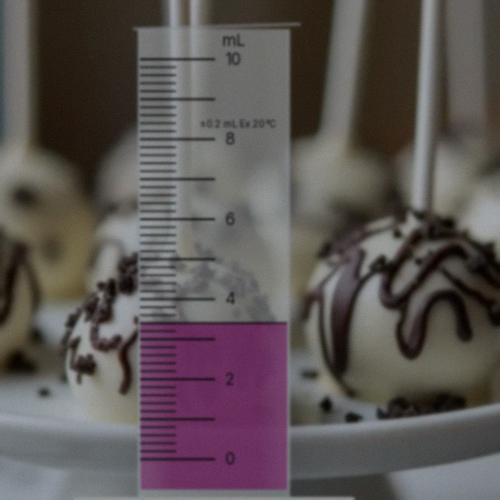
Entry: 3.4; mL
